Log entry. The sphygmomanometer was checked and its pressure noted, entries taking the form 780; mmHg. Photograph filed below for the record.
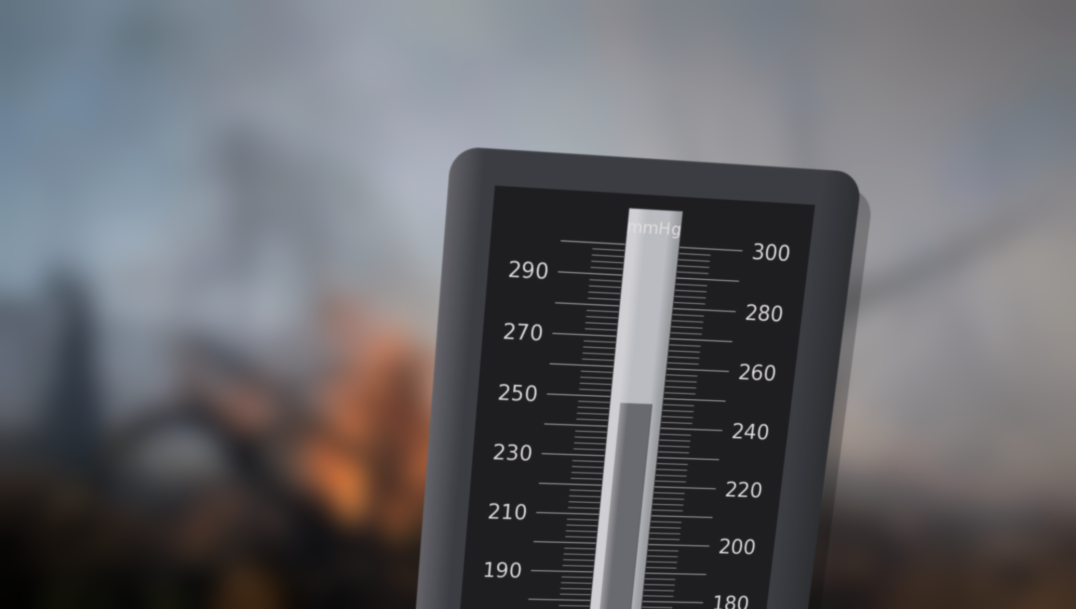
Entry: 248; mmHg
